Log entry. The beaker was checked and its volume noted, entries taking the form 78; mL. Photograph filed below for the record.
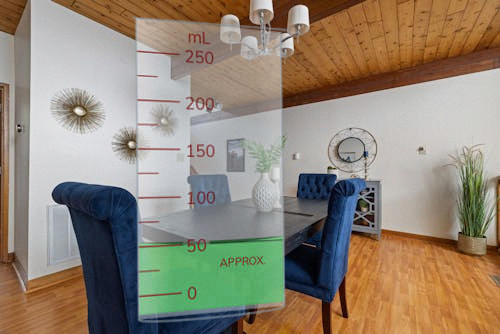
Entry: 50; mL
